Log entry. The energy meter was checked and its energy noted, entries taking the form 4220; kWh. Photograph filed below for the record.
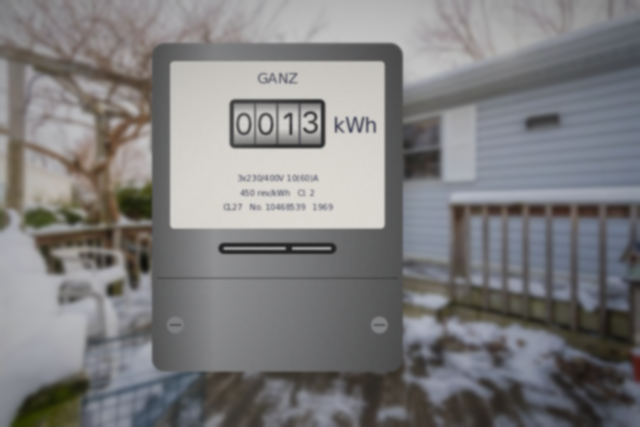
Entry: 13; kWh
